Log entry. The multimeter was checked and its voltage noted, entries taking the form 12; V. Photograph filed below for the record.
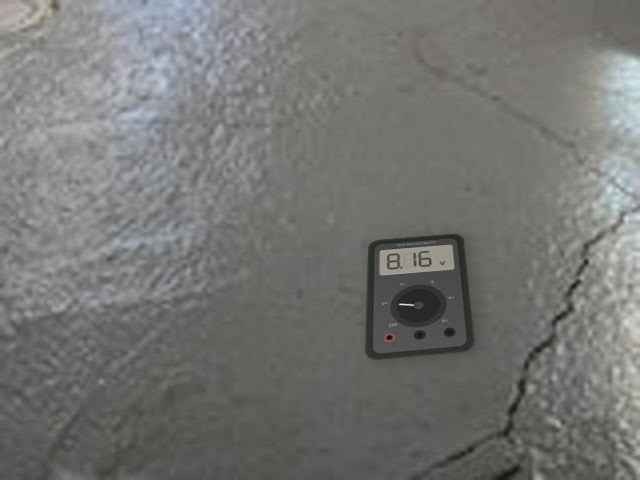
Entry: 8.16; V
